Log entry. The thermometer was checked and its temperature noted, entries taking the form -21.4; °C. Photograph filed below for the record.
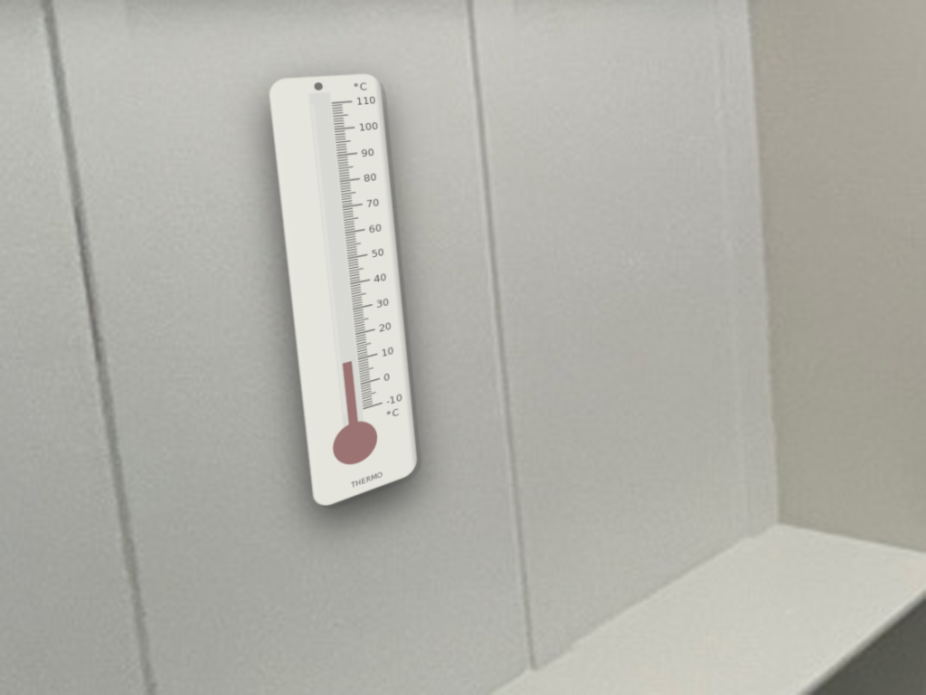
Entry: 10; °C
